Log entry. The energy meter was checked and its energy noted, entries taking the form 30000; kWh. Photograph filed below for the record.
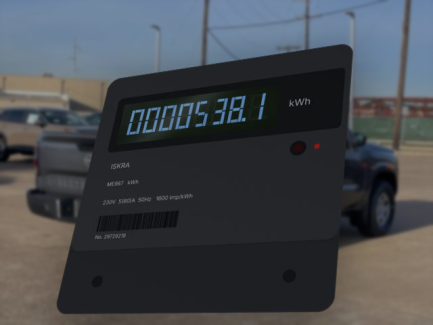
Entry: 538.1; kWh
